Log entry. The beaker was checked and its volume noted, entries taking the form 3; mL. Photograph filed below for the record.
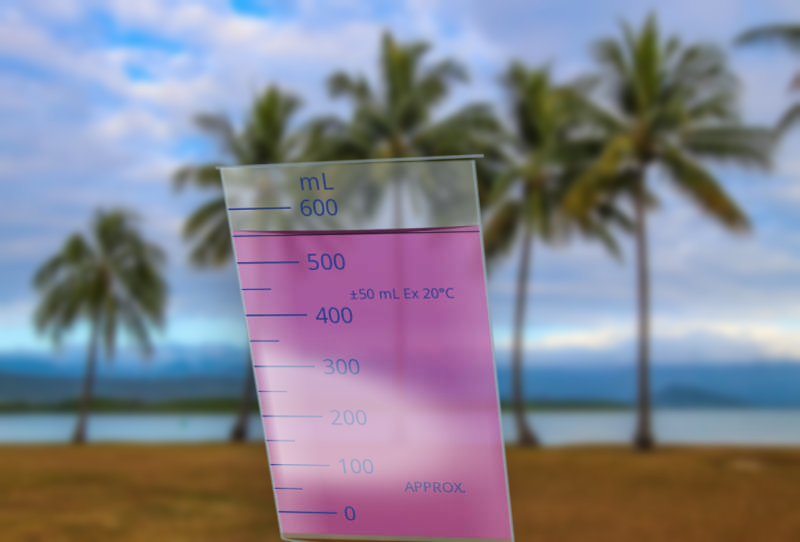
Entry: 550; mL
